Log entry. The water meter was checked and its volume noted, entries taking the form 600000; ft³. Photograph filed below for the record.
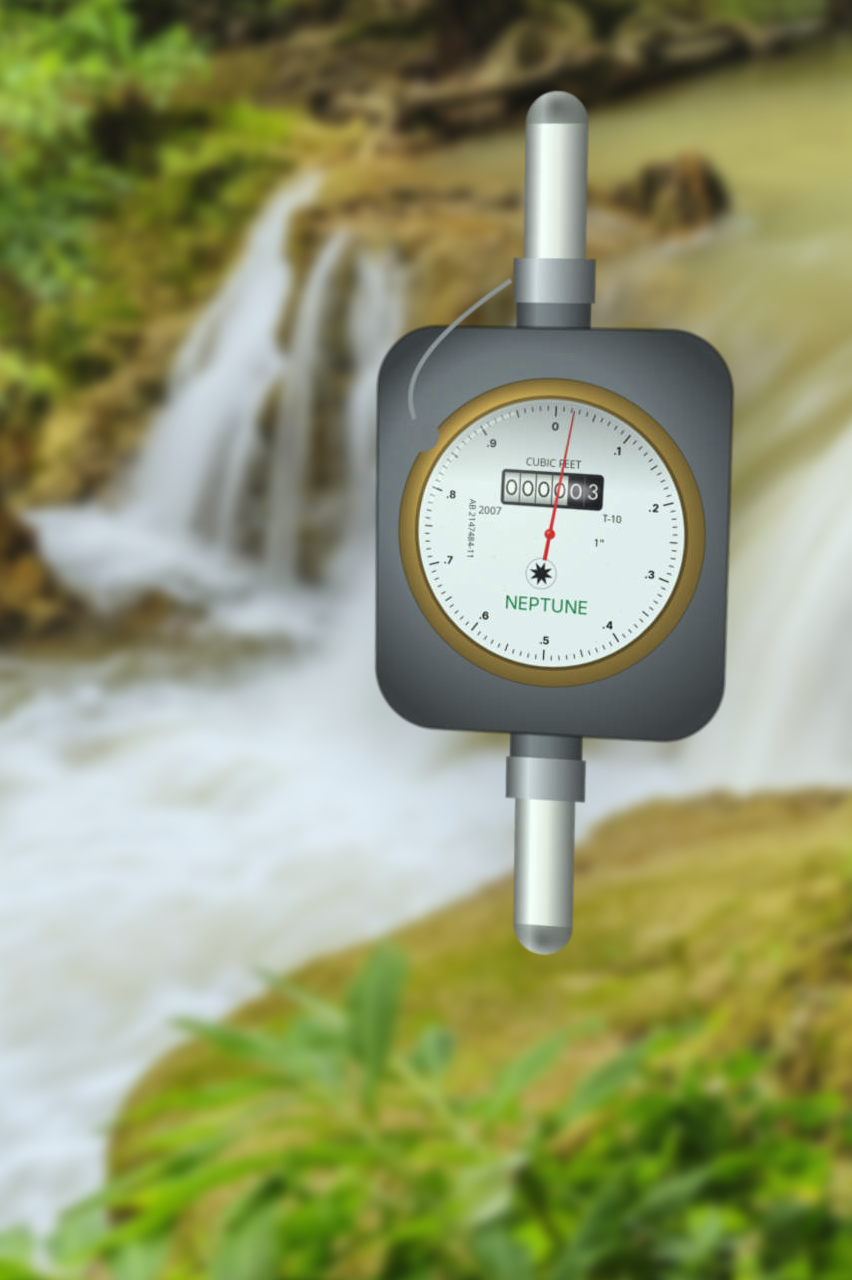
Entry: 3.02; ft³
